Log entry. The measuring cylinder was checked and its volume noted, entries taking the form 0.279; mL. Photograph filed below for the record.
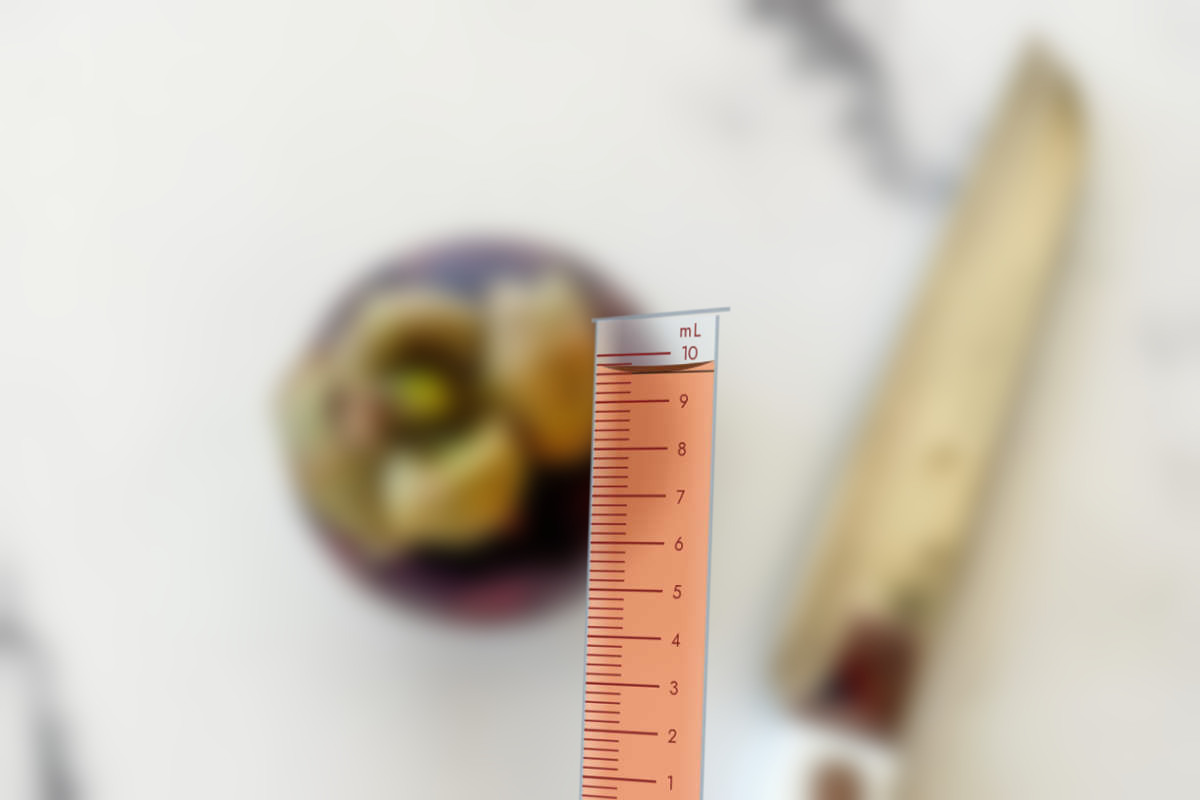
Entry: 9.6; mL
